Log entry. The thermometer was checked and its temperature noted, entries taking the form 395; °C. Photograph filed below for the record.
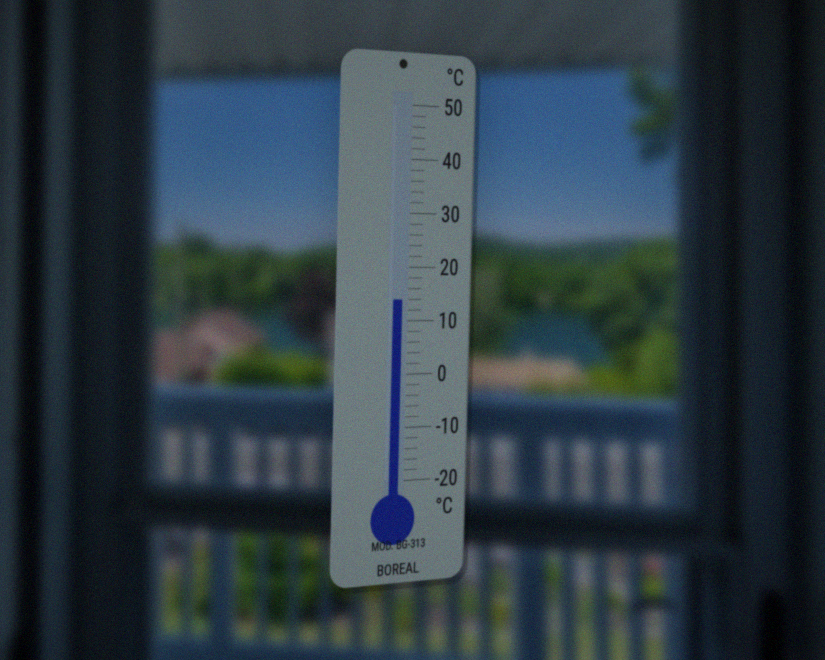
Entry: 14; °C
